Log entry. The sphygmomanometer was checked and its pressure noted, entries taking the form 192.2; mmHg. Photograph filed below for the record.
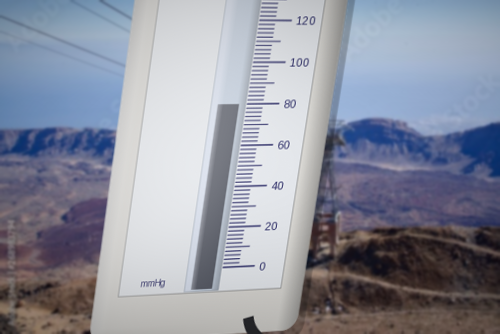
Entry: 80; mmHg
